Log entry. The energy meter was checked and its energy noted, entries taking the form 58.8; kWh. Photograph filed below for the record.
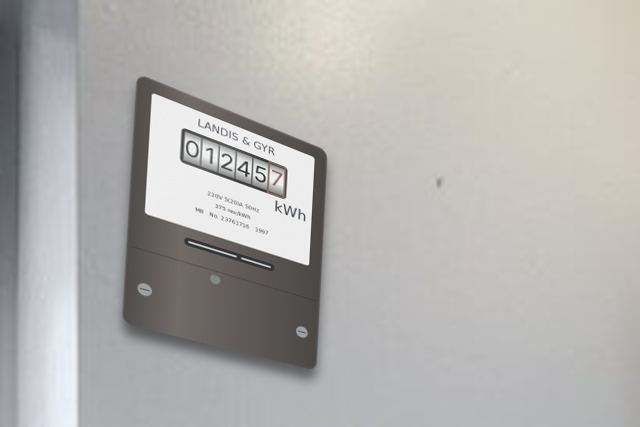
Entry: 1245.7; kWh
